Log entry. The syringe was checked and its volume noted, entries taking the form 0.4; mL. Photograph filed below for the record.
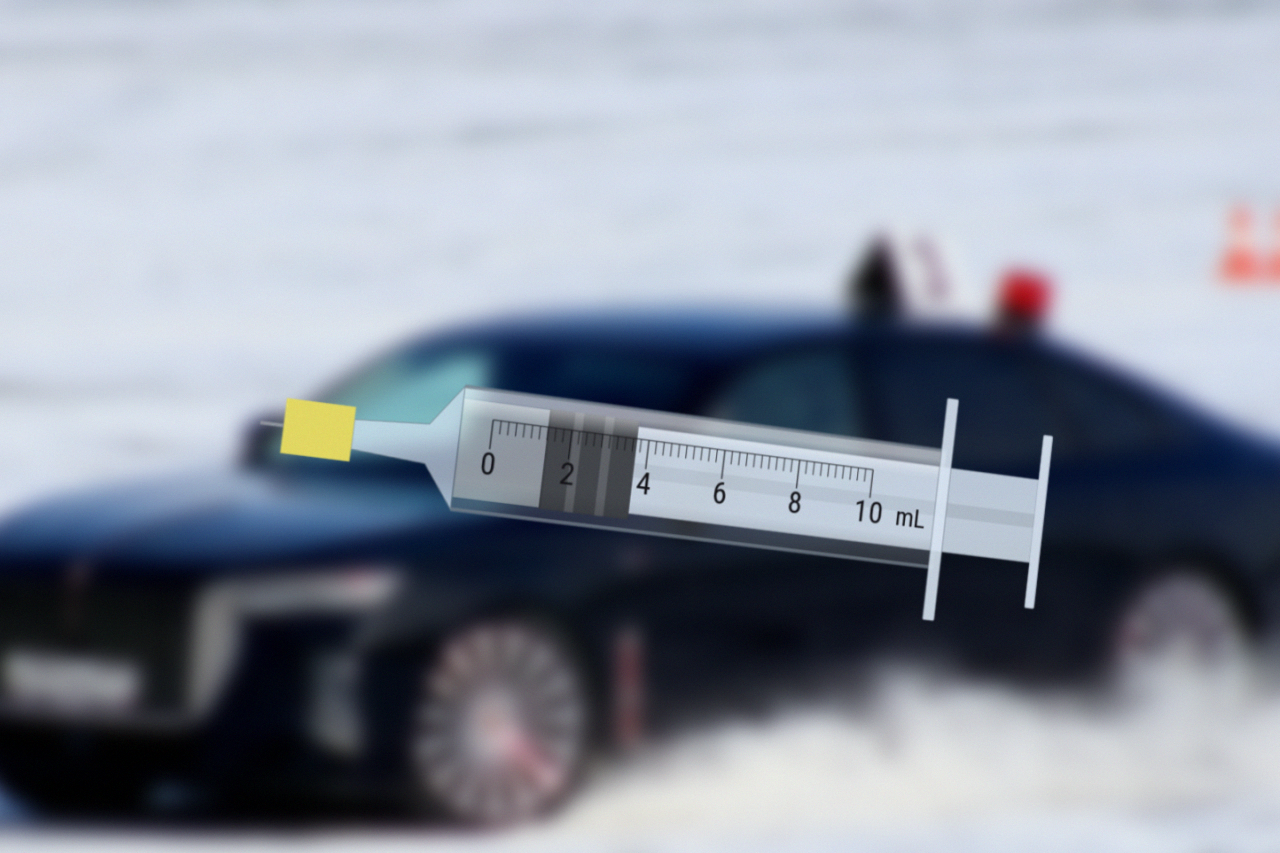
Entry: 1.4; mL
